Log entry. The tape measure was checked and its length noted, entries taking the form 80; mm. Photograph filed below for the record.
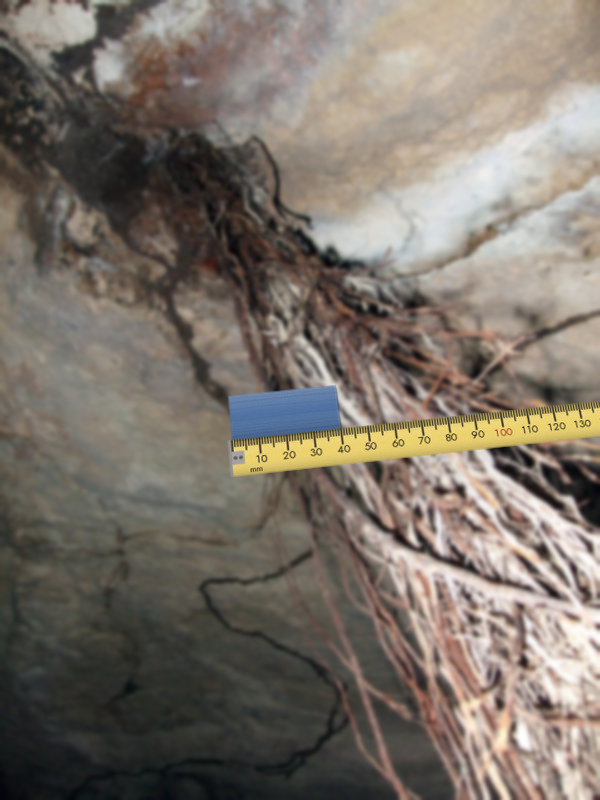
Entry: 40; mm
